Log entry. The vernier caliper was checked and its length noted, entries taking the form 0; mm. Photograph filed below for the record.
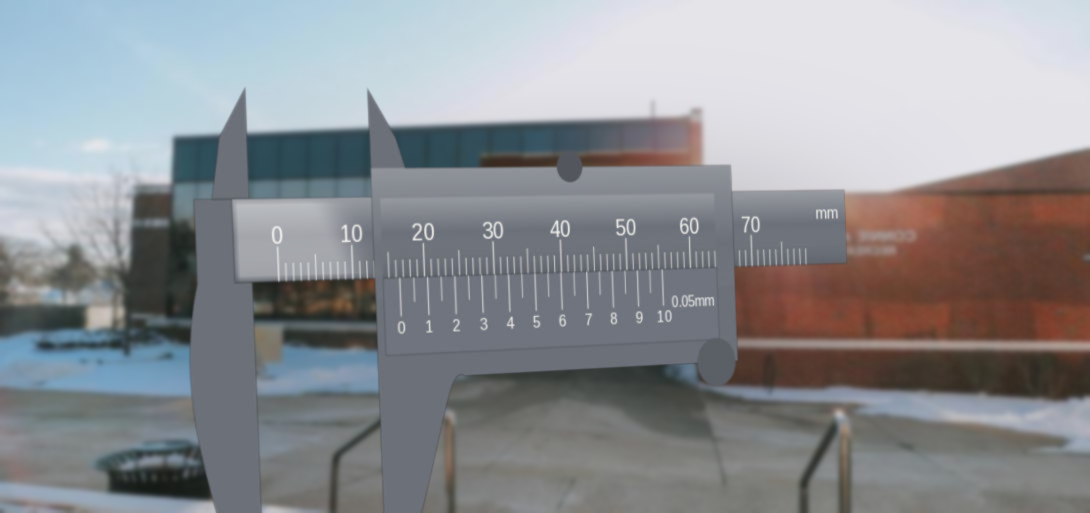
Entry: 16.5; mm
